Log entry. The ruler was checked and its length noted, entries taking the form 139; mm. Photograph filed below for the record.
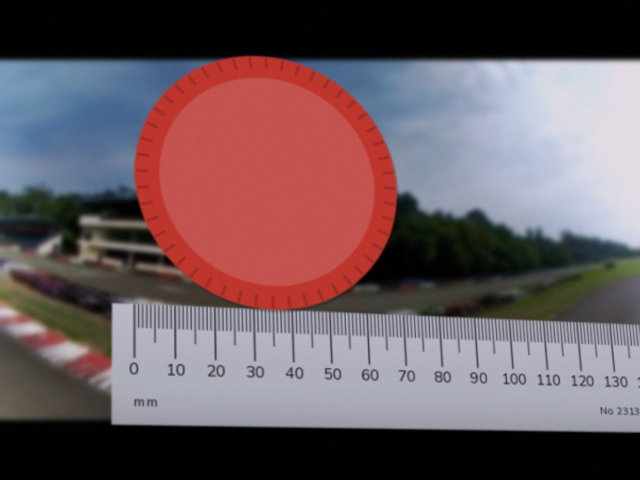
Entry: 70; mm
